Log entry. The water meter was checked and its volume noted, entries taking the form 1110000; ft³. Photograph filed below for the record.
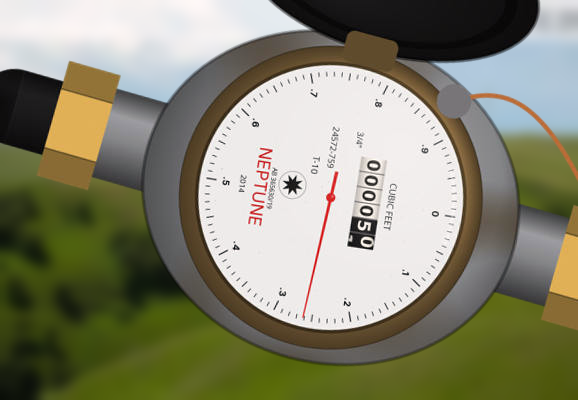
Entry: 50.26; ft³
